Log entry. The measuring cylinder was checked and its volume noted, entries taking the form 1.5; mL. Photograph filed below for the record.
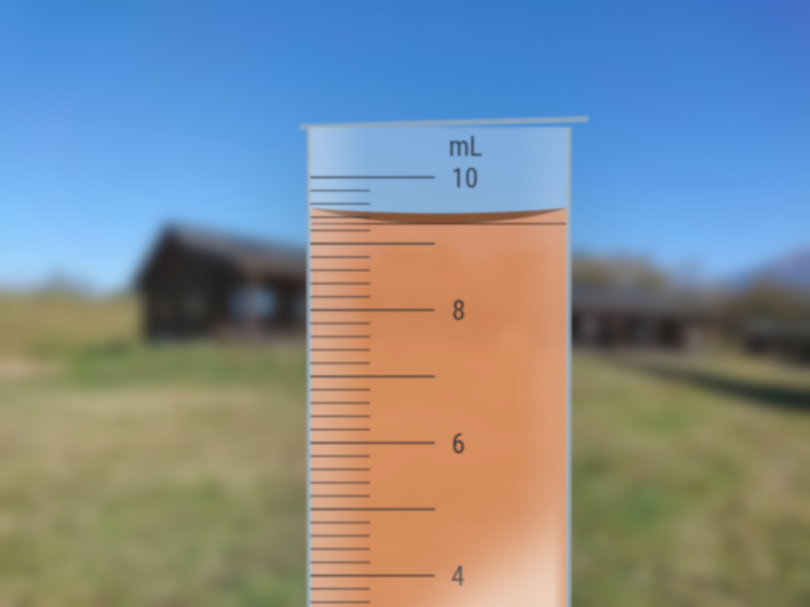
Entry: 9.3; mL
